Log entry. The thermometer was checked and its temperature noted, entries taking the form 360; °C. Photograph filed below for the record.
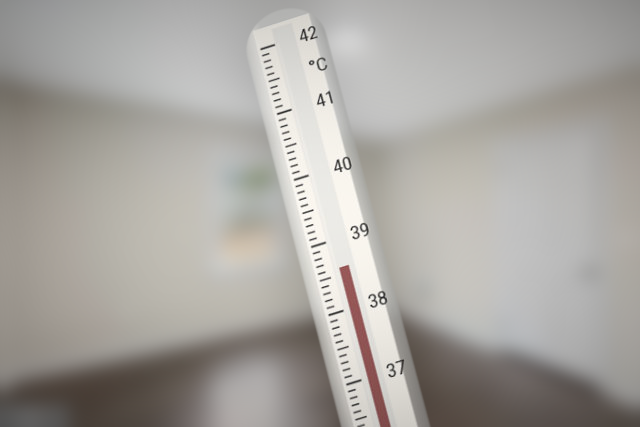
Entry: 38.6; °C
